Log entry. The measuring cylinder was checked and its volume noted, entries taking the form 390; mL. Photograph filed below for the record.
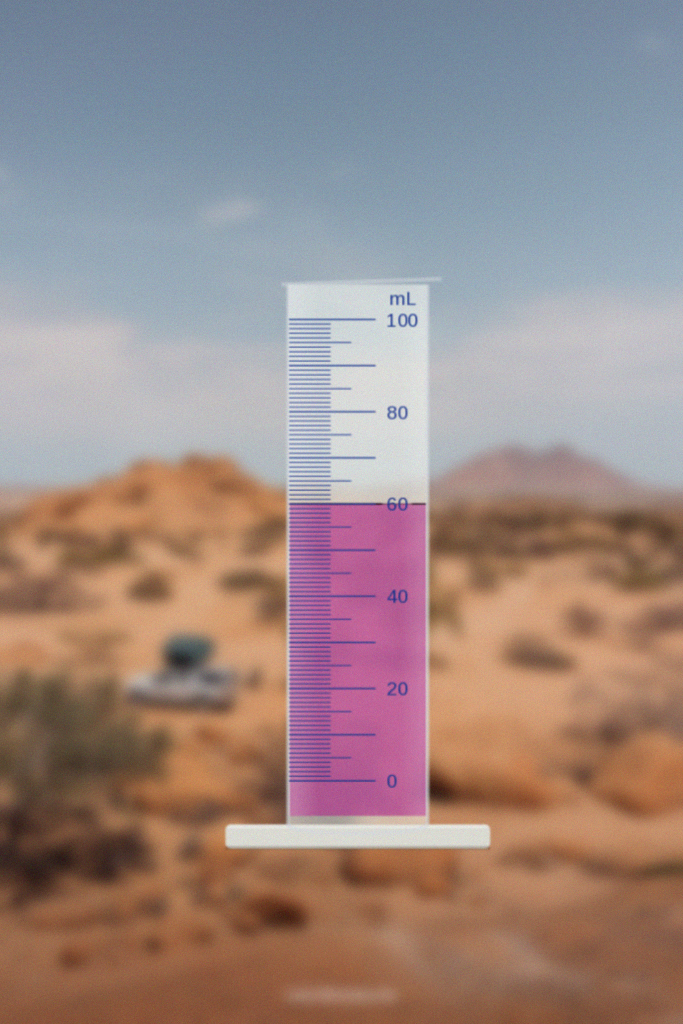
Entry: 60; mL
